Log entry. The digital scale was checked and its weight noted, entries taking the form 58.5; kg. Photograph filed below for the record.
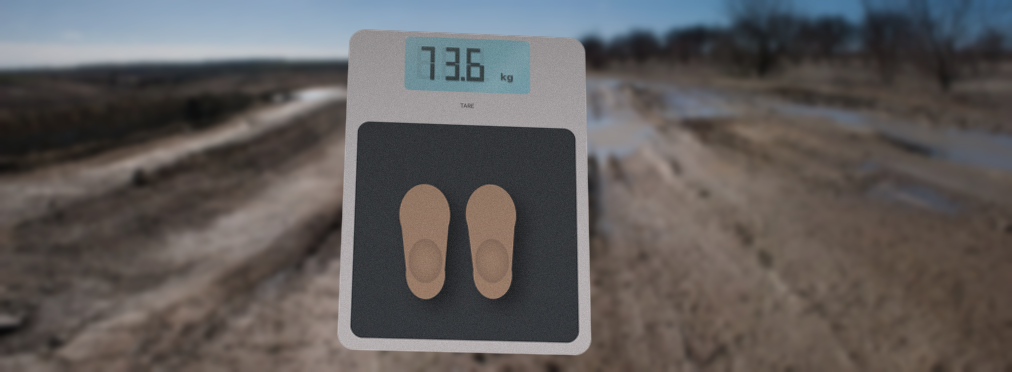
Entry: 73.6; kg
